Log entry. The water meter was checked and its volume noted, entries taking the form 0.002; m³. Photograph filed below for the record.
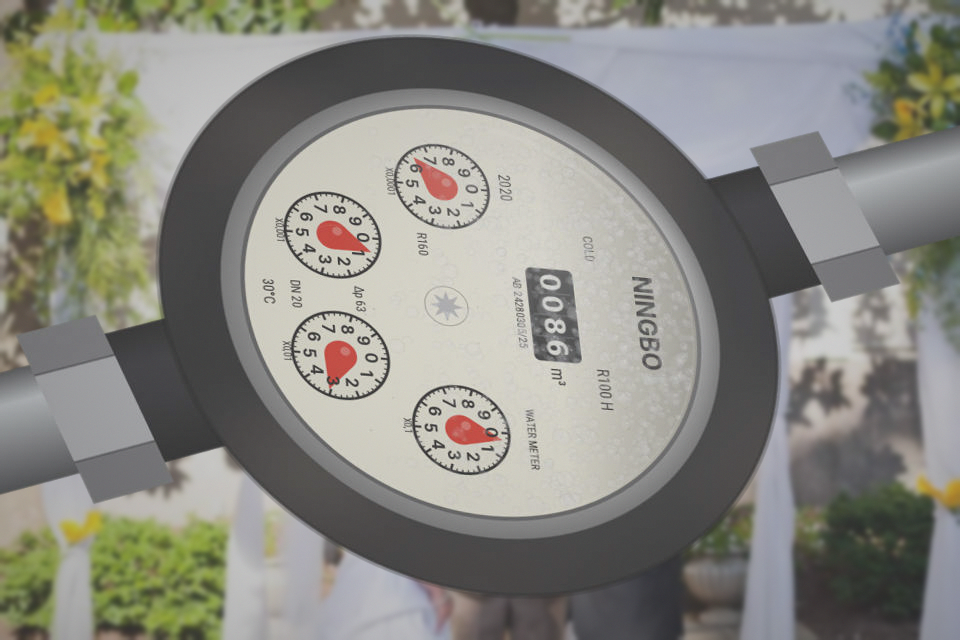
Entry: 86.0306; m³
